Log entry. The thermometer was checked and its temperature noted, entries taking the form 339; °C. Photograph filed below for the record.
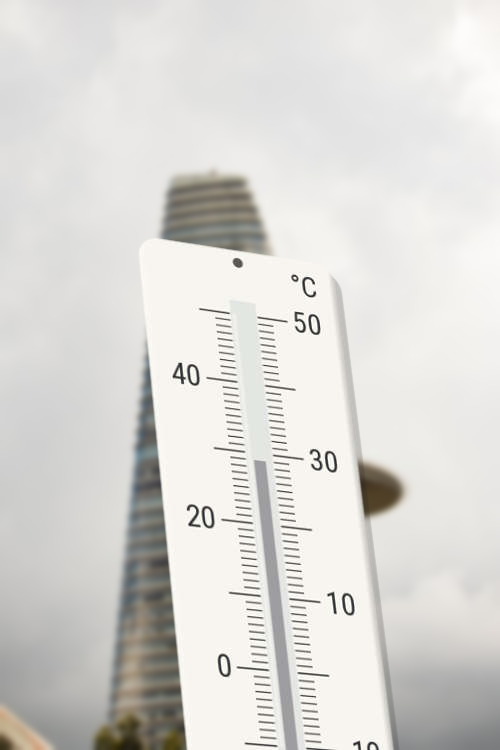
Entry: 29; °C
